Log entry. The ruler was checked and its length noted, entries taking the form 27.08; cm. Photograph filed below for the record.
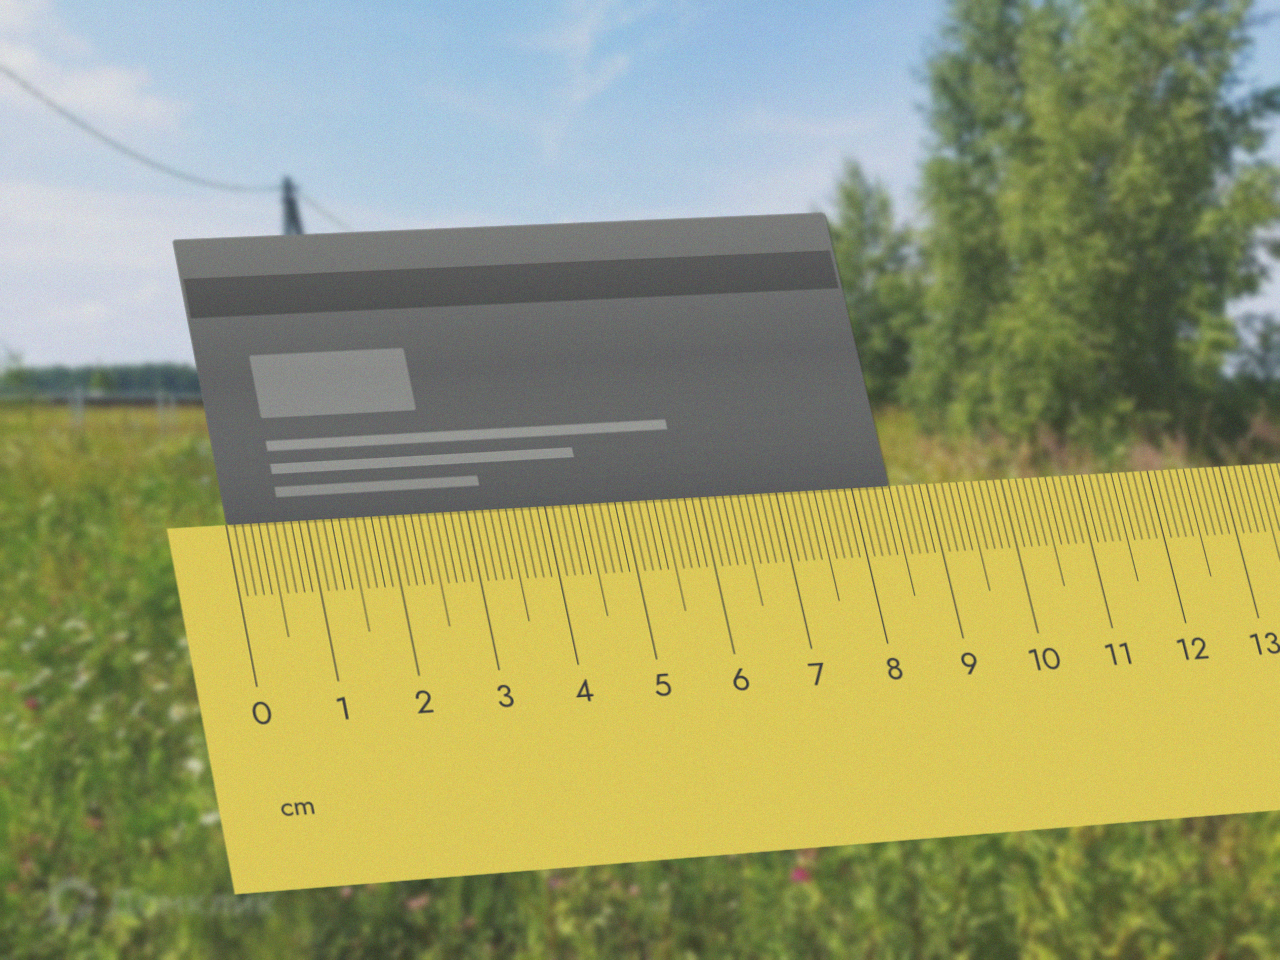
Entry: 8.5; cm
